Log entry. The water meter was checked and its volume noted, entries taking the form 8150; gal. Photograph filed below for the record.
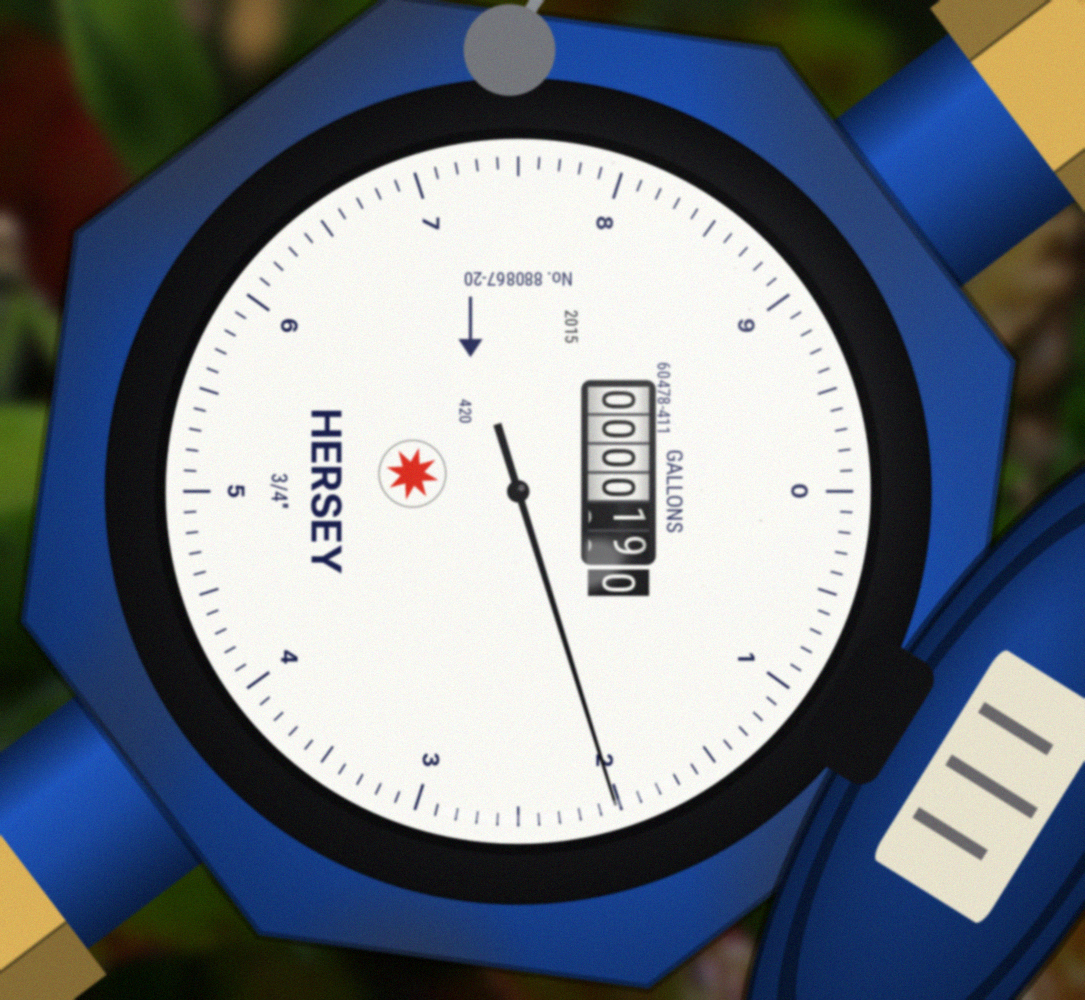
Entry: 192.0; gal
